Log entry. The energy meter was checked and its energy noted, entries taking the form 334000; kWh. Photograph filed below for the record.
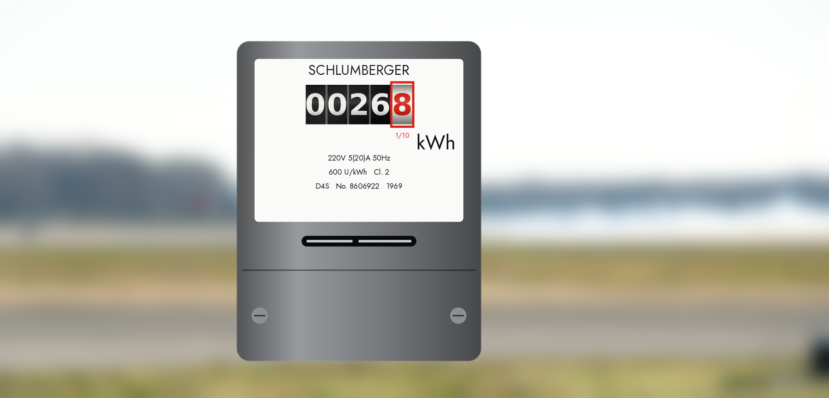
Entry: 26.8; kWh
